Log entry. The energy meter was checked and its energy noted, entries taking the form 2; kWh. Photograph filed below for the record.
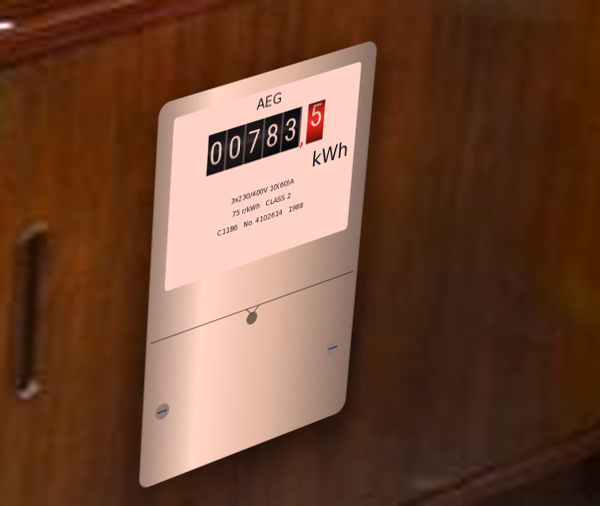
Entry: 783.5; kWh
